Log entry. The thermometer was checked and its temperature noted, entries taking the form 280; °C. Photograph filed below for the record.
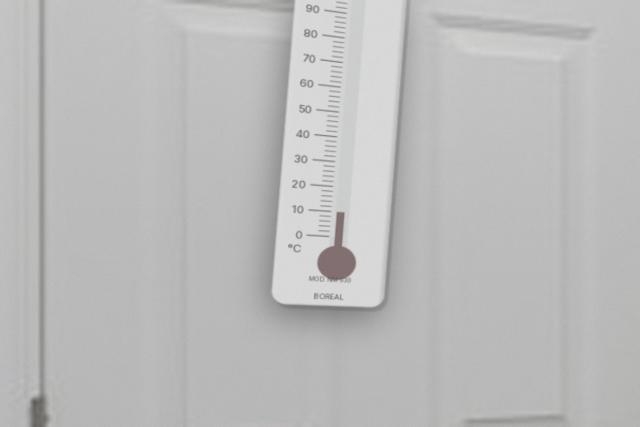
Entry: 10; °C
